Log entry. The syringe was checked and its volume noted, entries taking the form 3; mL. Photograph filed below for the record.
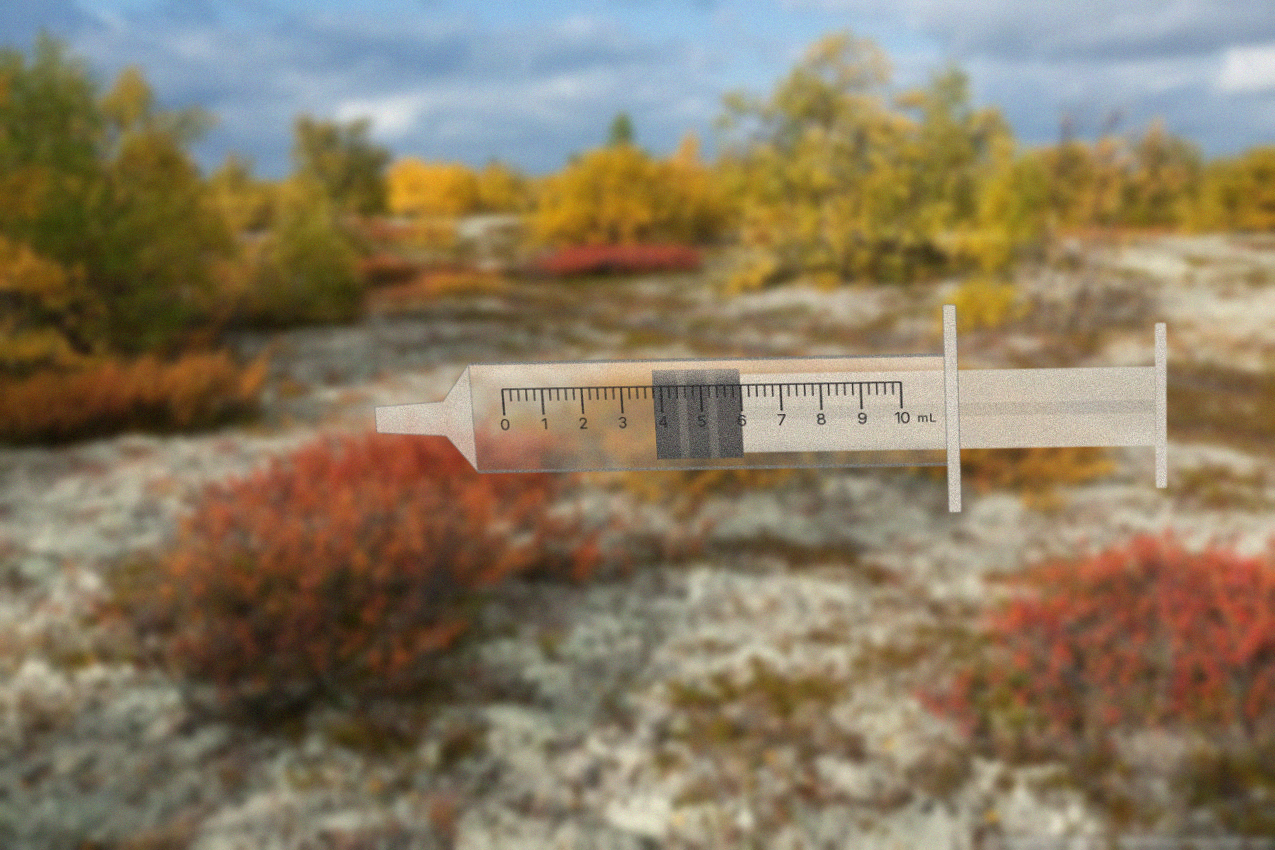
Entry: 3.8; mL
